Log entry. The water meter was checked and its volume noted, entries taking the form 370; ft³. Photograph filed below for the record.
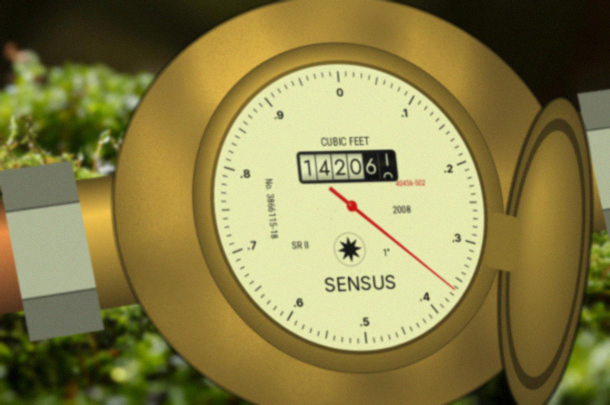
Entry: 142061.36; ft³
